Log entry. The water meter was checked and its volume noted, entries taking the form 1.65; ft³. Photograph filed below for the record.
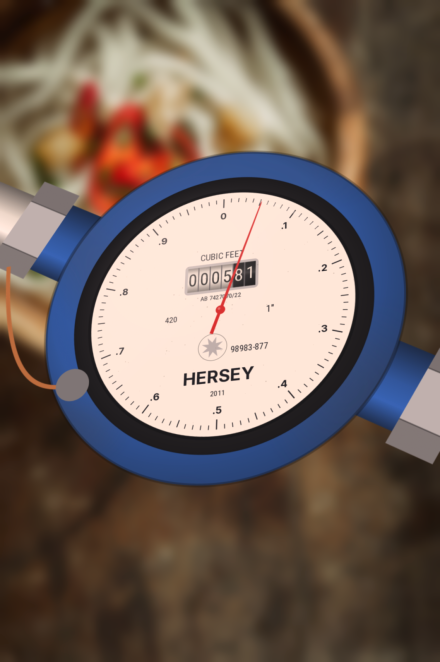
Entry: 581.05; ft³
